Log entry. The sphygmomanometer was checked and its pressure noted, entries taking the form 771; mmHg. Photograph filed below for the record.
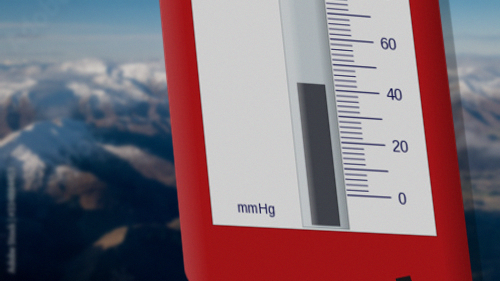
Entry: 42; mmHg
